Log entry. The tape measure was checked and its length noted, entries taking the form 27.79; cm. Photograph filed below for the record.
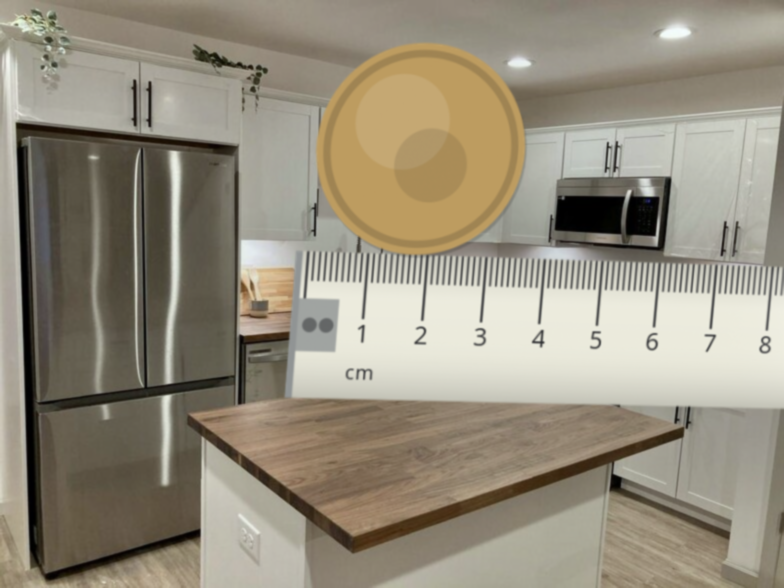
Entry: 3.5; cm
